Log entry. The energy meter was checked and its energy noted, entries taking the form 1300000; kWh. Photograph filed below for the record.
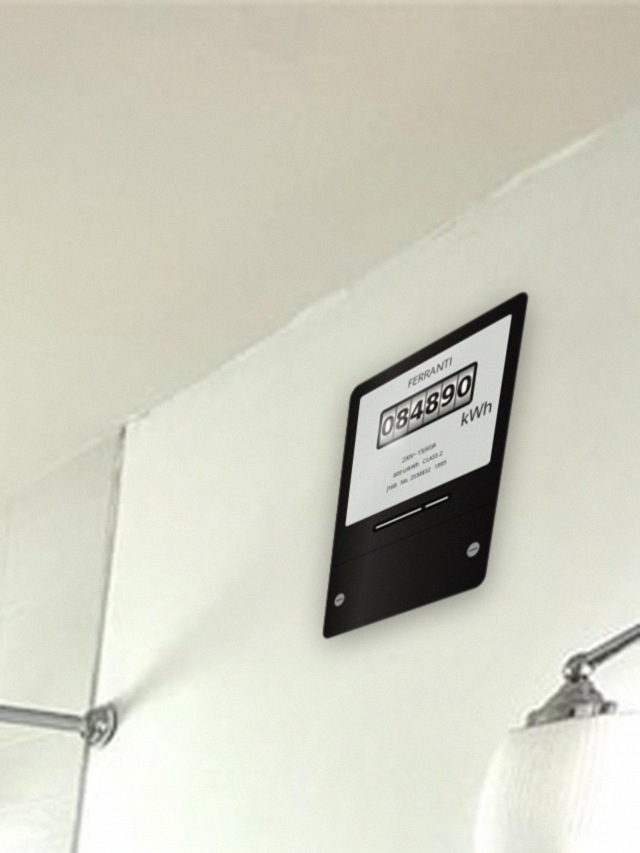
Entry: 84890; kWh
